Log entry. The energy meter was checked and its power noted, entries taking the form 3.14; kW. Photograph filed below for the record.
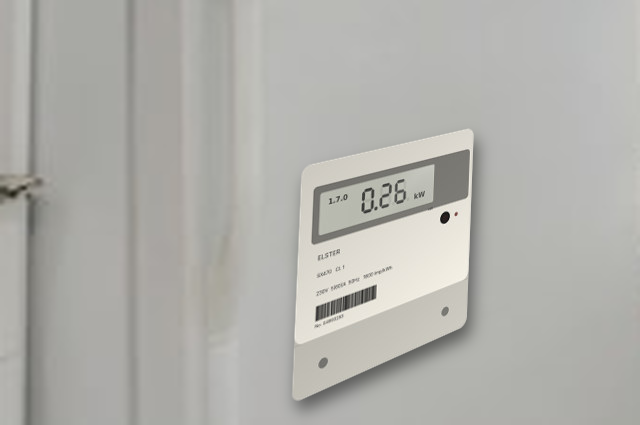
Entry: 0.26; kW
